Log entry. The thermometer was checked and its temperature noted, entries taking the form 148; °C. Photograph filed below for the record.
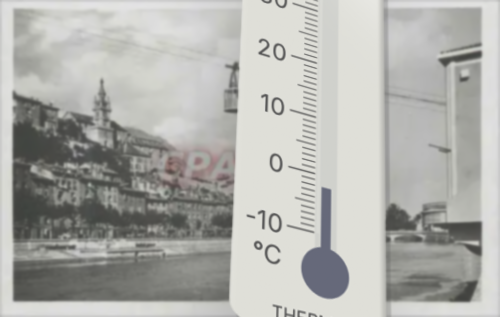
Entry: -2; °C
